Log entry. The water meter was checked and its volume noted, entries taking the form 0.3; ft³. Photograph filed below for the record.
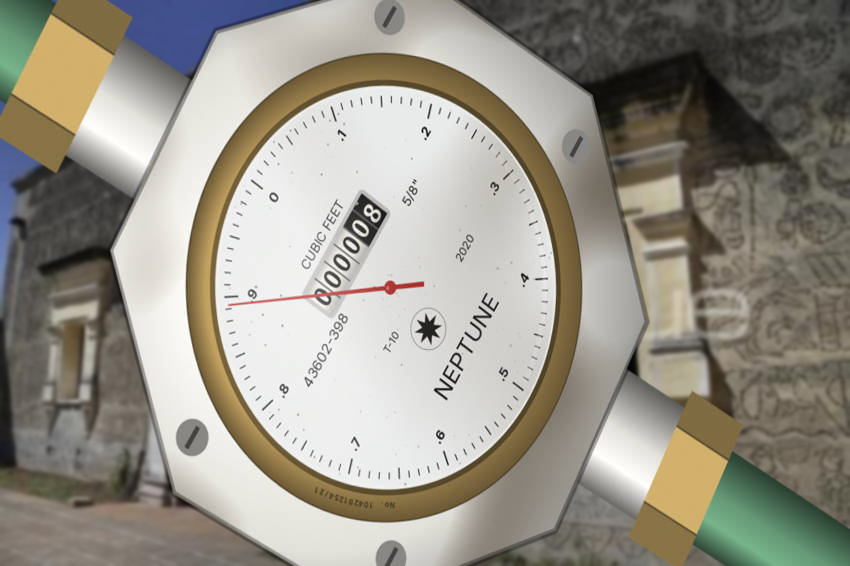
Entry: 7.89; ft³
